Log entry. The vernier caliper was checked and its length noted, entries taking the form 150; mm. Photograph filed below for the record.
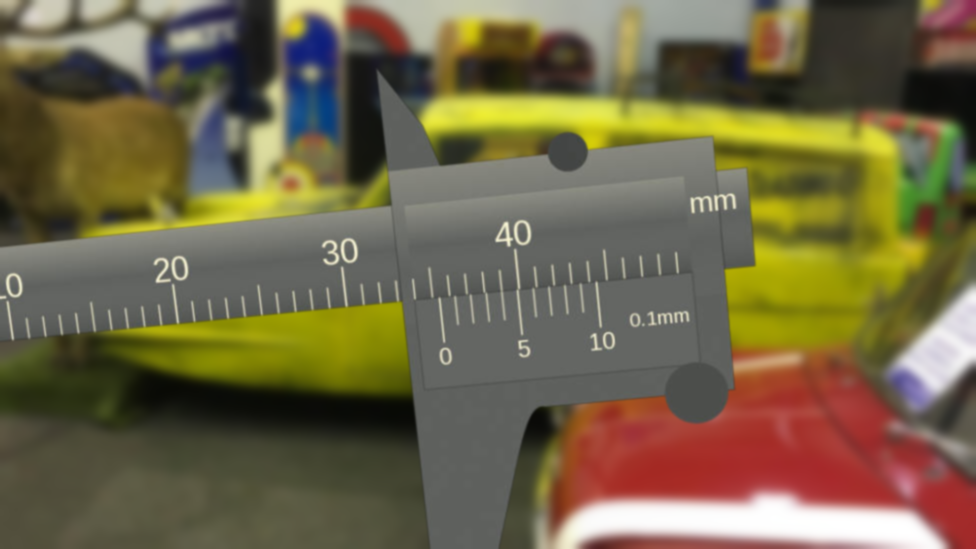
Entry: 35.4; mm
